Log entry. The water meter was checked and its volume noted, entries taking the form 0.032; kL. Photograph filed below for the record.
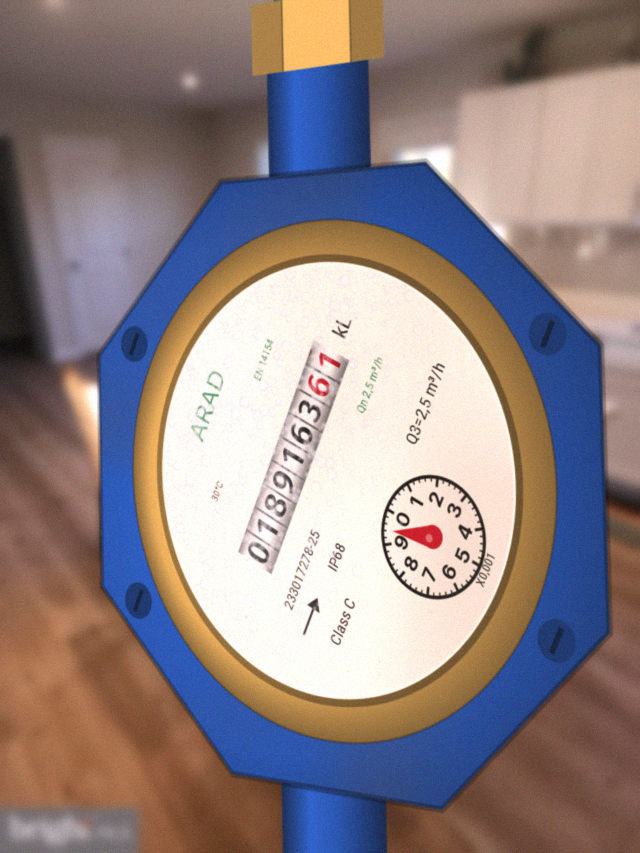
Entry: 189163.609; kL
